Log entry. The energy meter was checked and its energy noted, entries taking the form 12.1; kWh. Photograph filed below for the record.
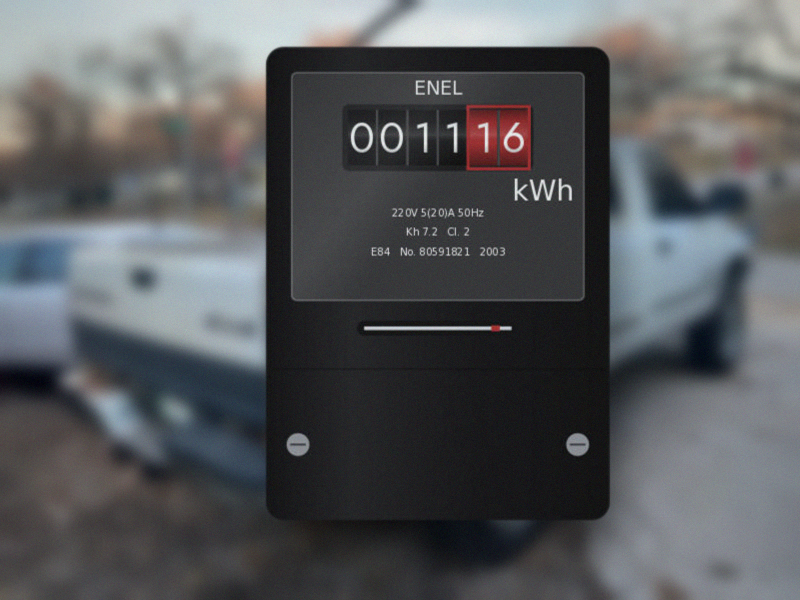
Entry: 11.16; kWh
